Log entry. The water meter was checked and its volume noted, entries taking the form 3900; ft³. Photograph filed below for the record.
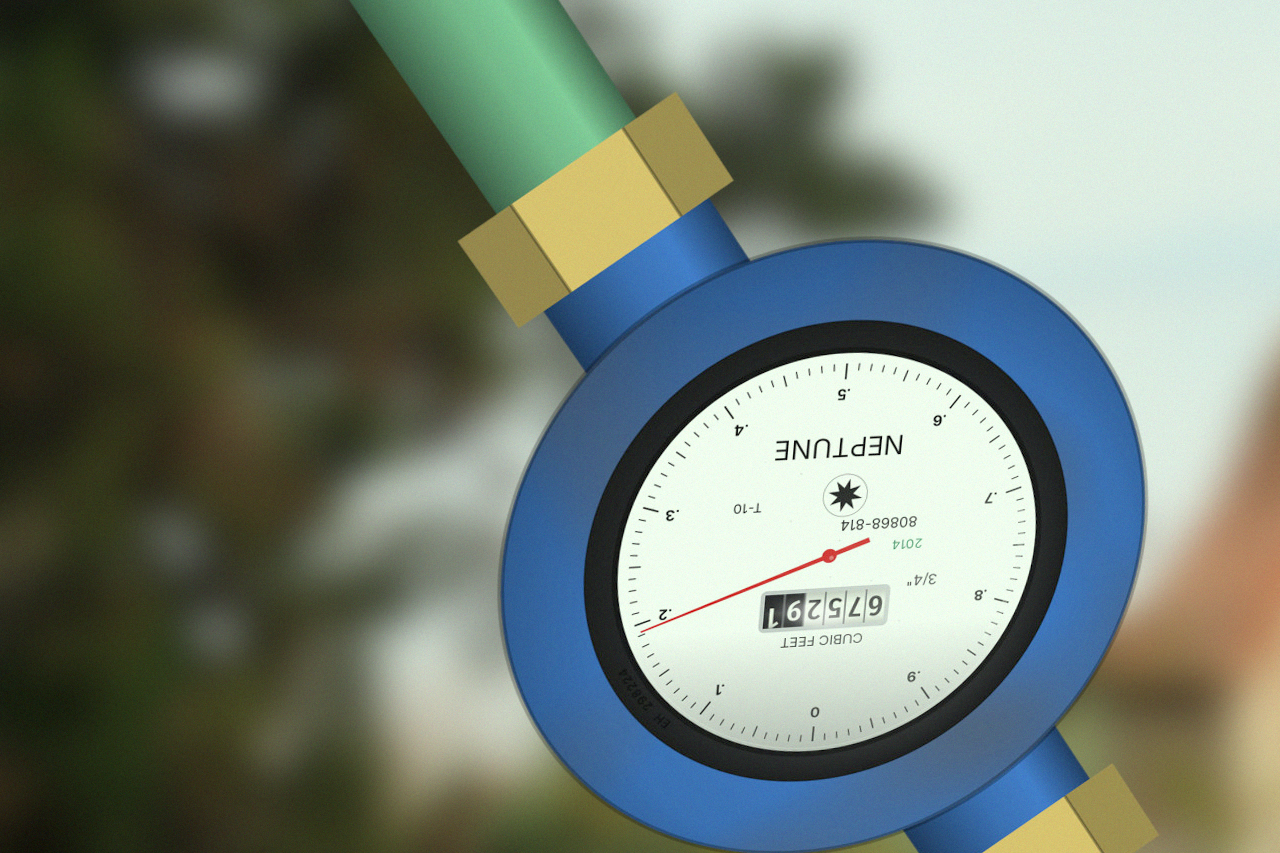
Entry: 675291.19; ft³
